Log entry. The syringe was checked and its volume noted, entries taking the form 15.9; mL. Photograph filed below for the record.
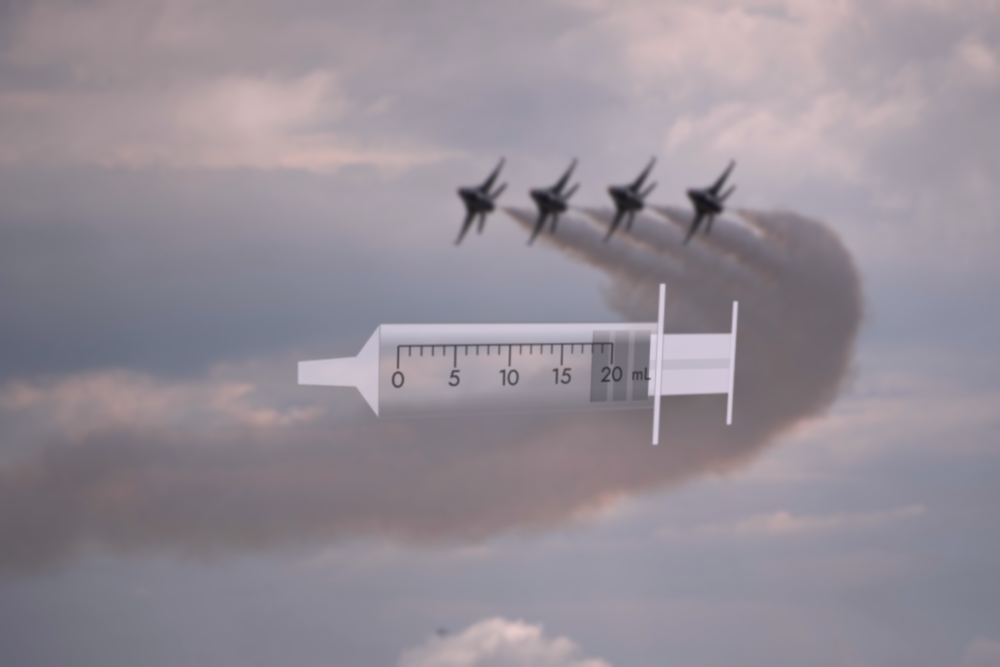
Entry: 18; mL
